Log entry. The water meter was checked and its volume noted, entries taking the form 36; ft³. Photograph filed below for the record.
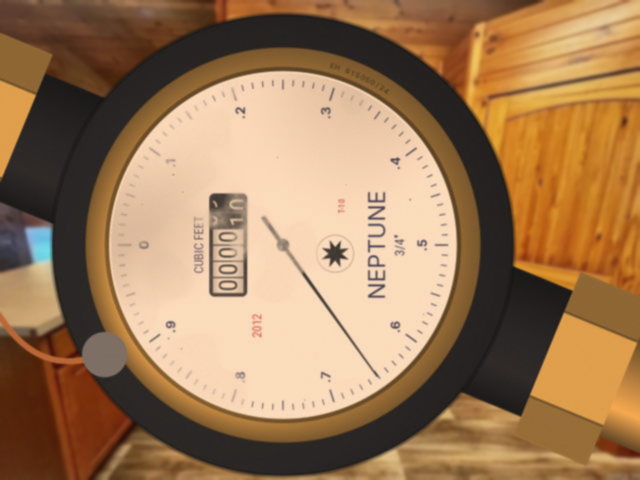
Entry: 9.65; ft³
